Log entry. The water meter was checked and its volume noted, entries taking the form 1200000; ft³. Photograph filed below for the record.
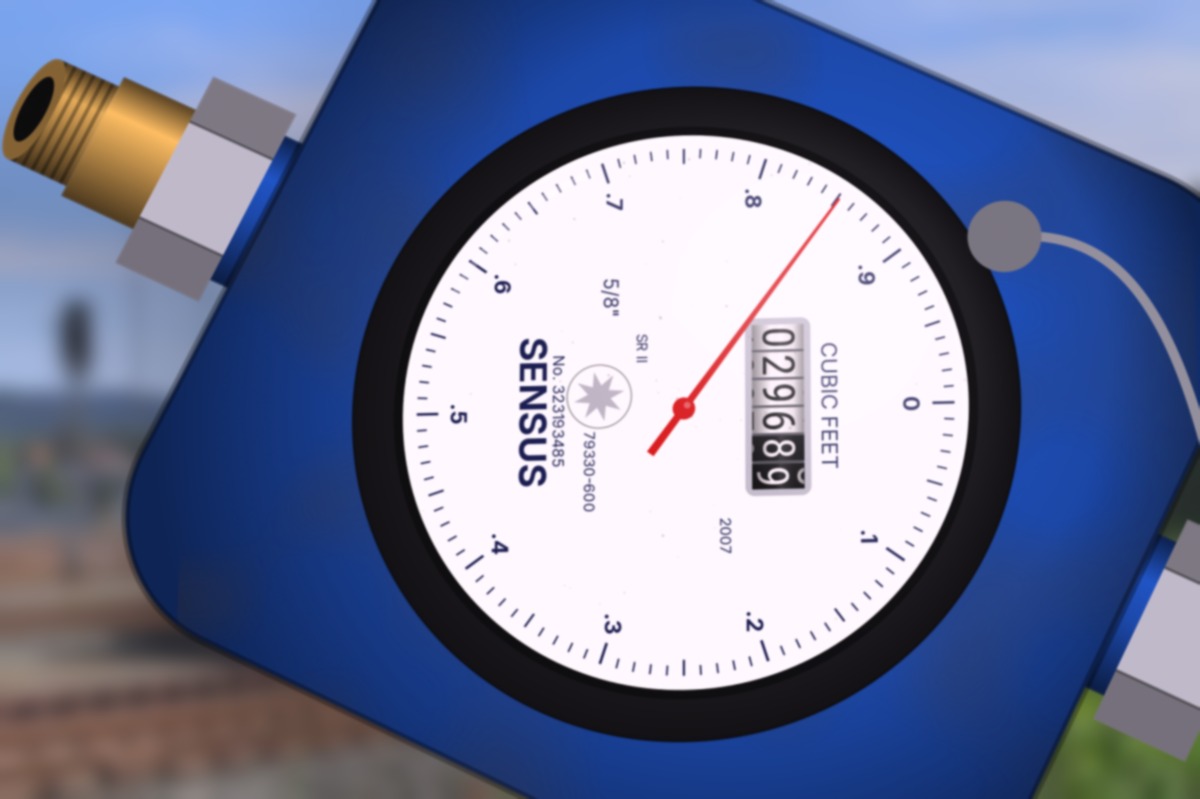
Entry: 29688.85; ft³
